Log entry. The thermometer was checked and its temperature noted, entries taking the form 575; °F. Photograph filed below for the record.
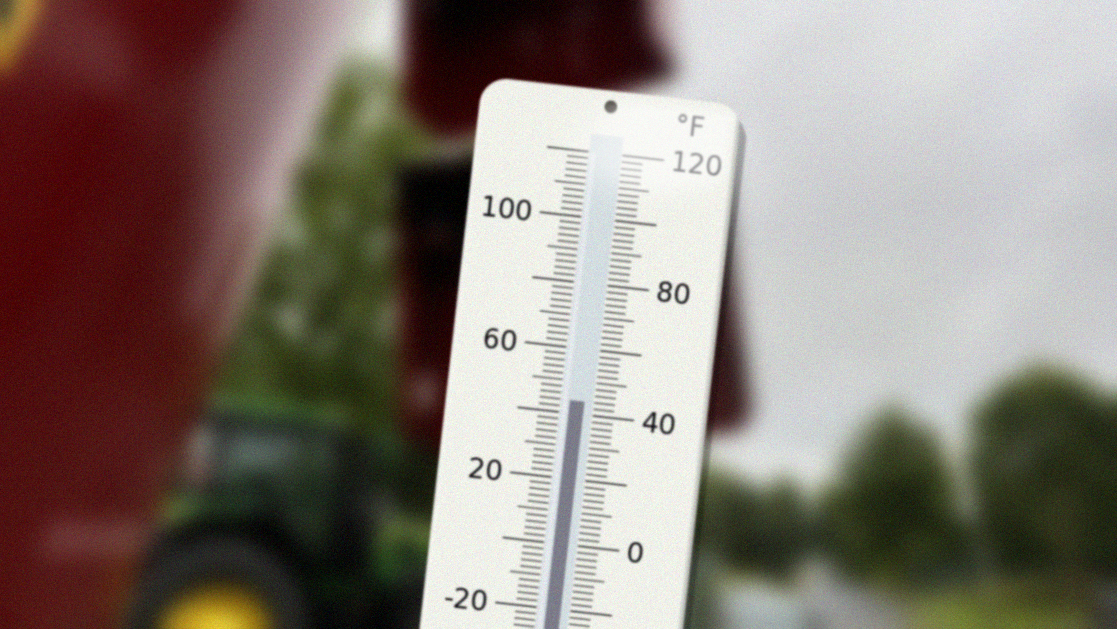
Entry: 44; °F
